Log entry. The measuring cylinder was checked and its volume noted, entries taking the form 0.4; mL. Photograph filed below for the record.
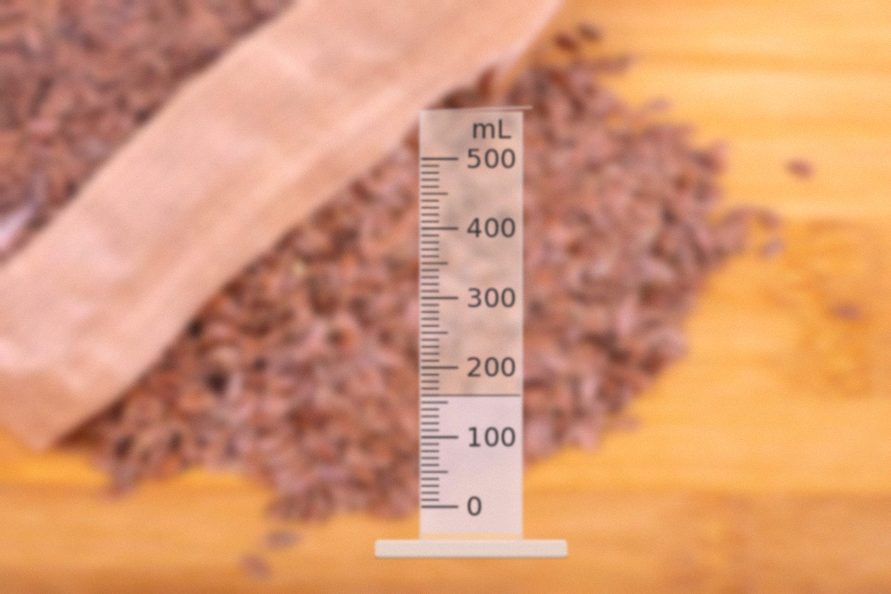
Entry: 160; mL
